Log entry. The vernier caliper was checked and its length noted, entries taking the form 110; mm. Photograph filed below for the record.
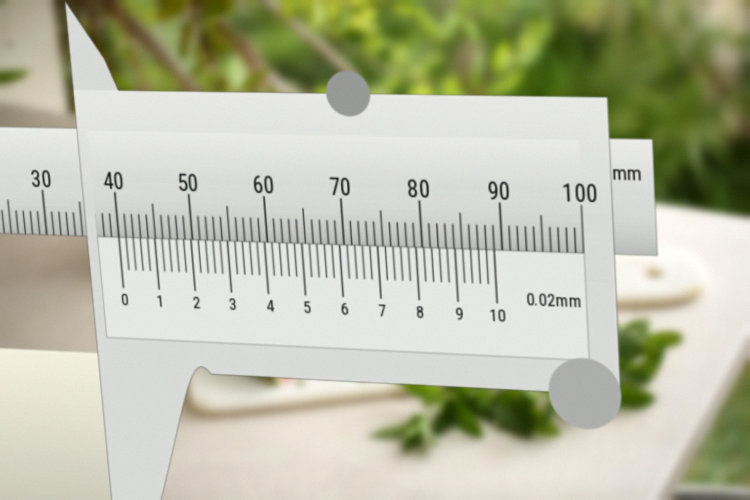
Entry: 40.0; mm
